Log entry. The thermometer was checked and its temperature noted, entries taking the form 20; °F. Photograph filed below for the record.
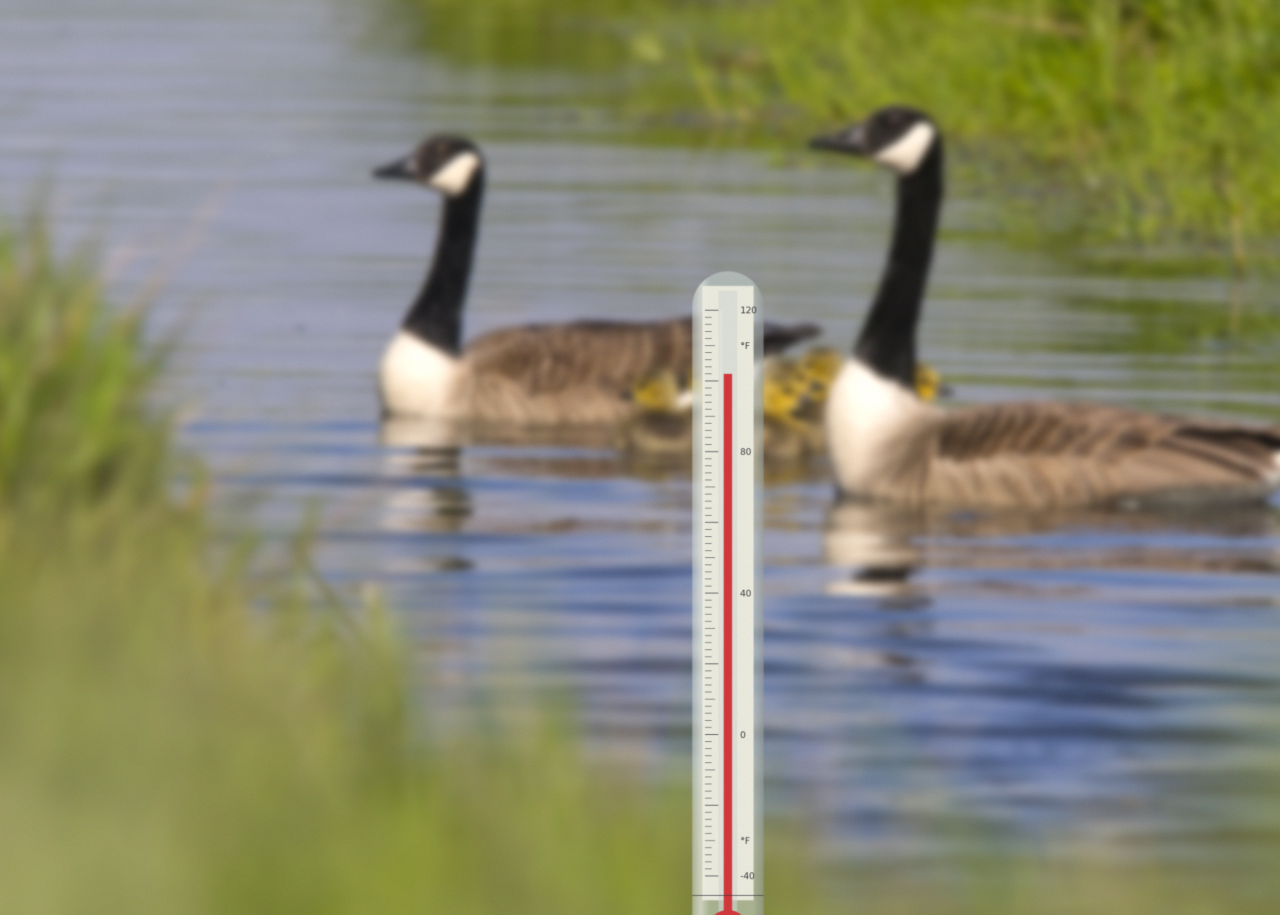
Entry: 102; °F
